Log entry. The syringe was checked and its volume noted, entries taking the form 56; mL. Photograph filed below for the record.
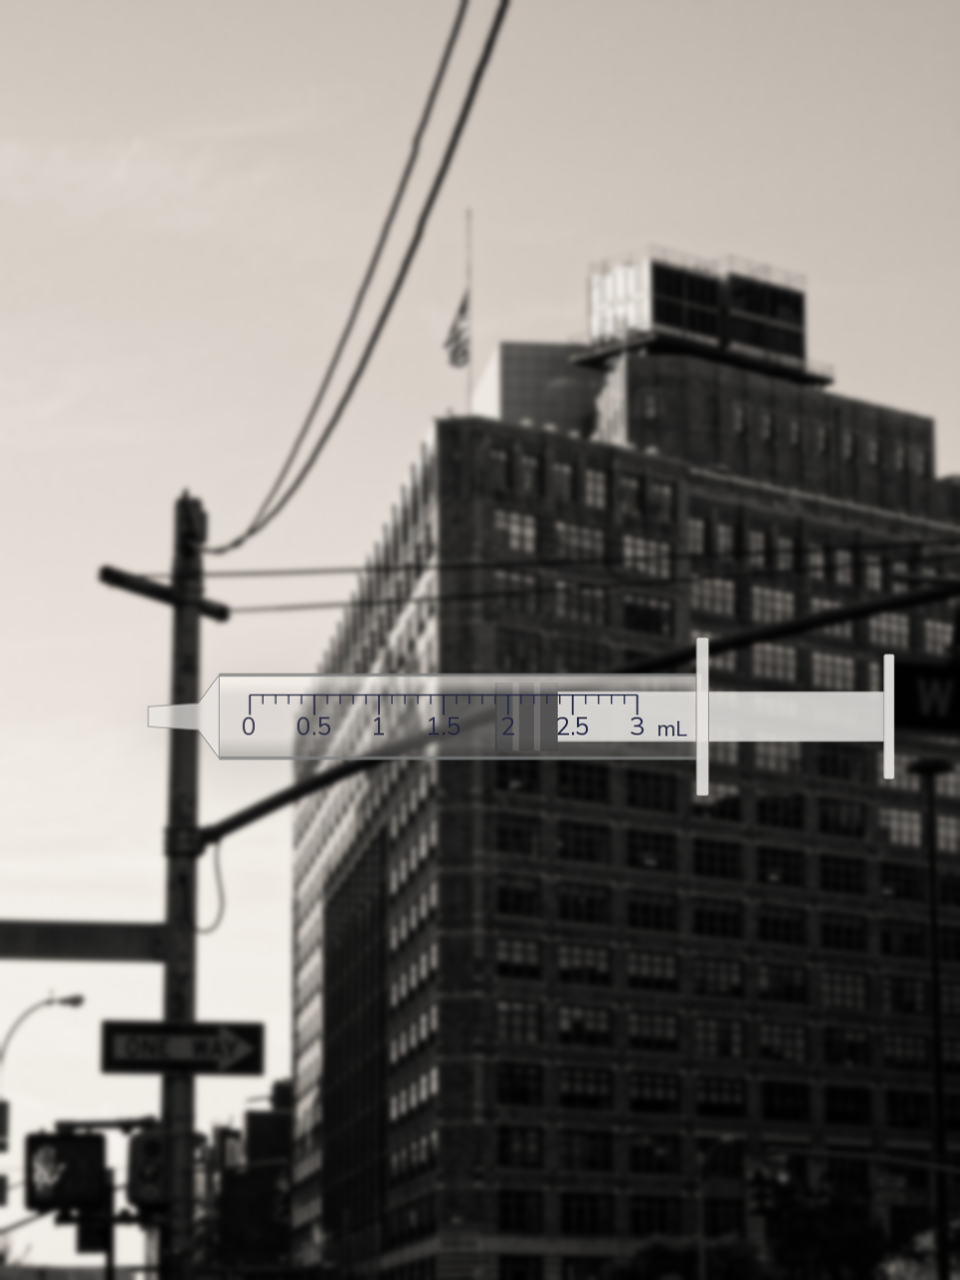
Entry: 1.9; mL
